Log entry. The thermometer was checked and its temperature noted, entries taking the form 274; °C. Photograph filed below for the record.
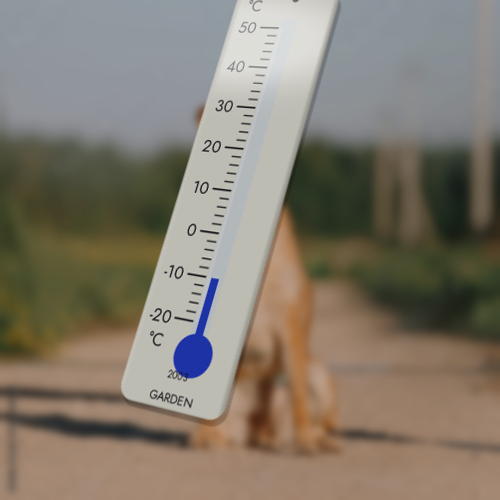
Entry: -10; °C
